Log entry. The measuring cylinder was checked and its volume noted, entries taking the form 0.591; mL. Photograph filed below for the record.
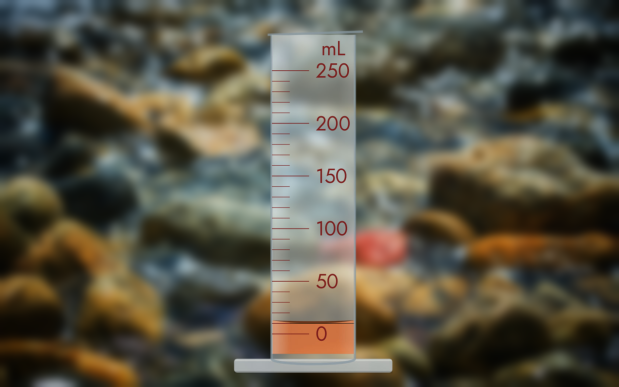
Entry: 10; mL
